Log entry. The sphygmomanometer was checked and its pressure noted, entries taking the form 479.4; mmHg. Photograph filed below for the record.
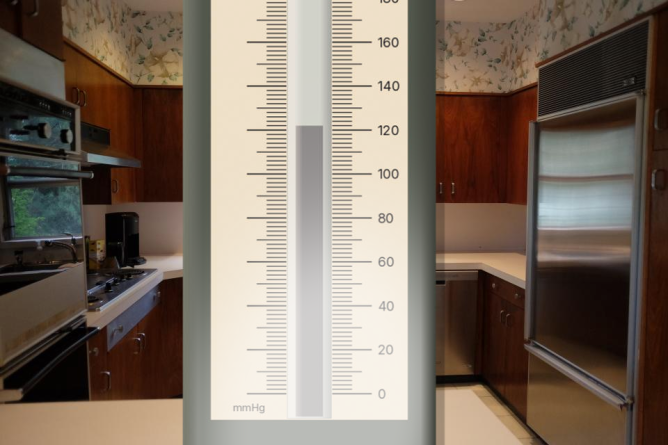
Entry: 122; mmHg
